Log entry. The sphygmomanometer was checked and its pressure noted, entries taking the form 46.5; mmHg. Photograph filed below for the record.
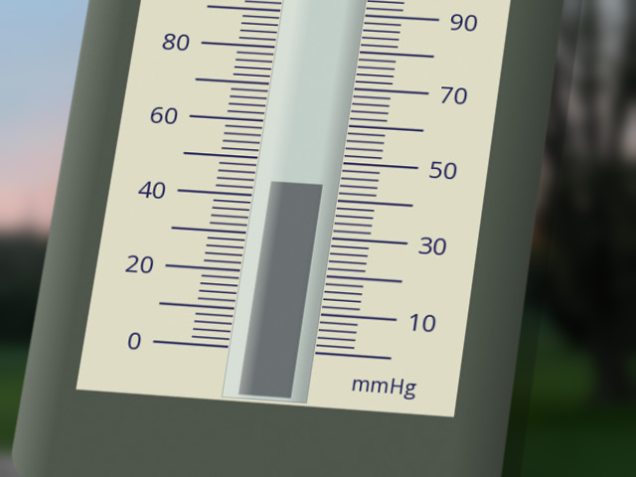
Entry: 44; mmHg
